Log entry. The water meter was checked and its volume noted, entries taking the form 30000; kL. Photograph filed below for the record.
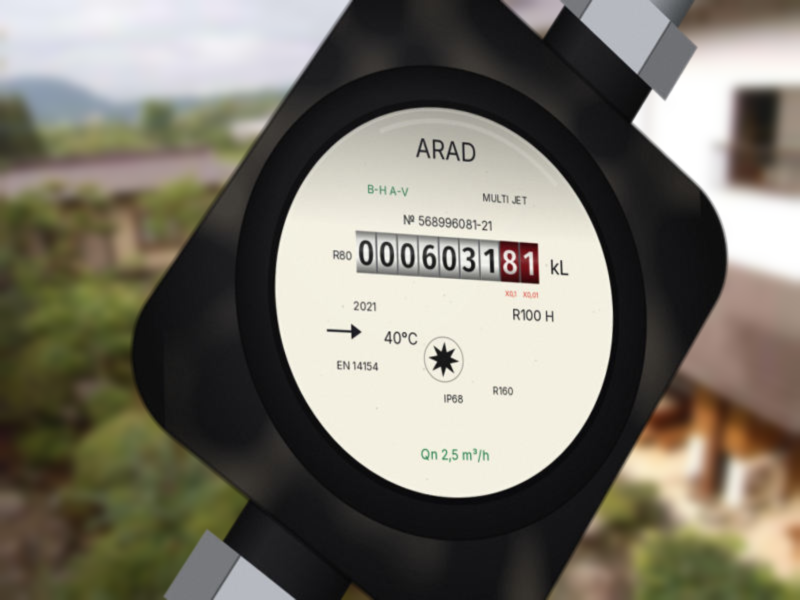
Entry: 6031.81; kL
